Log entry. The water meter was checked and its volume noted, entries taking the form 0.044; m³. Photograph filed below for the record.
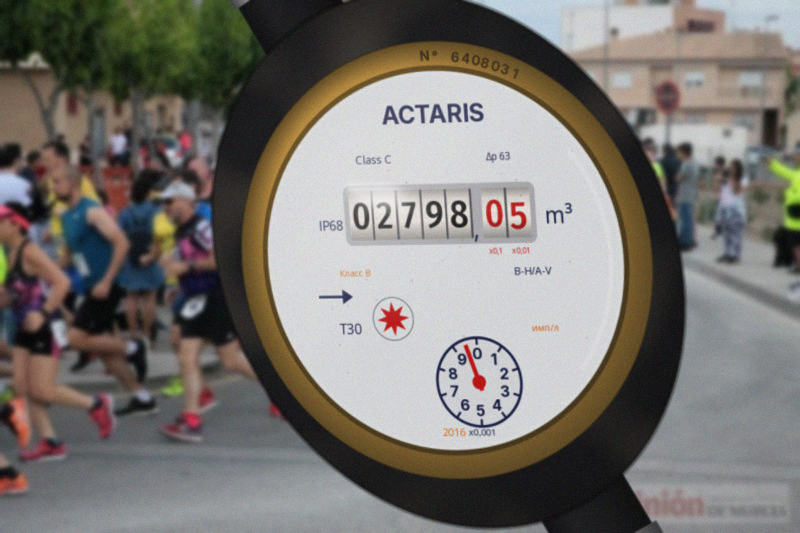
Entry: 2798.049; m³
